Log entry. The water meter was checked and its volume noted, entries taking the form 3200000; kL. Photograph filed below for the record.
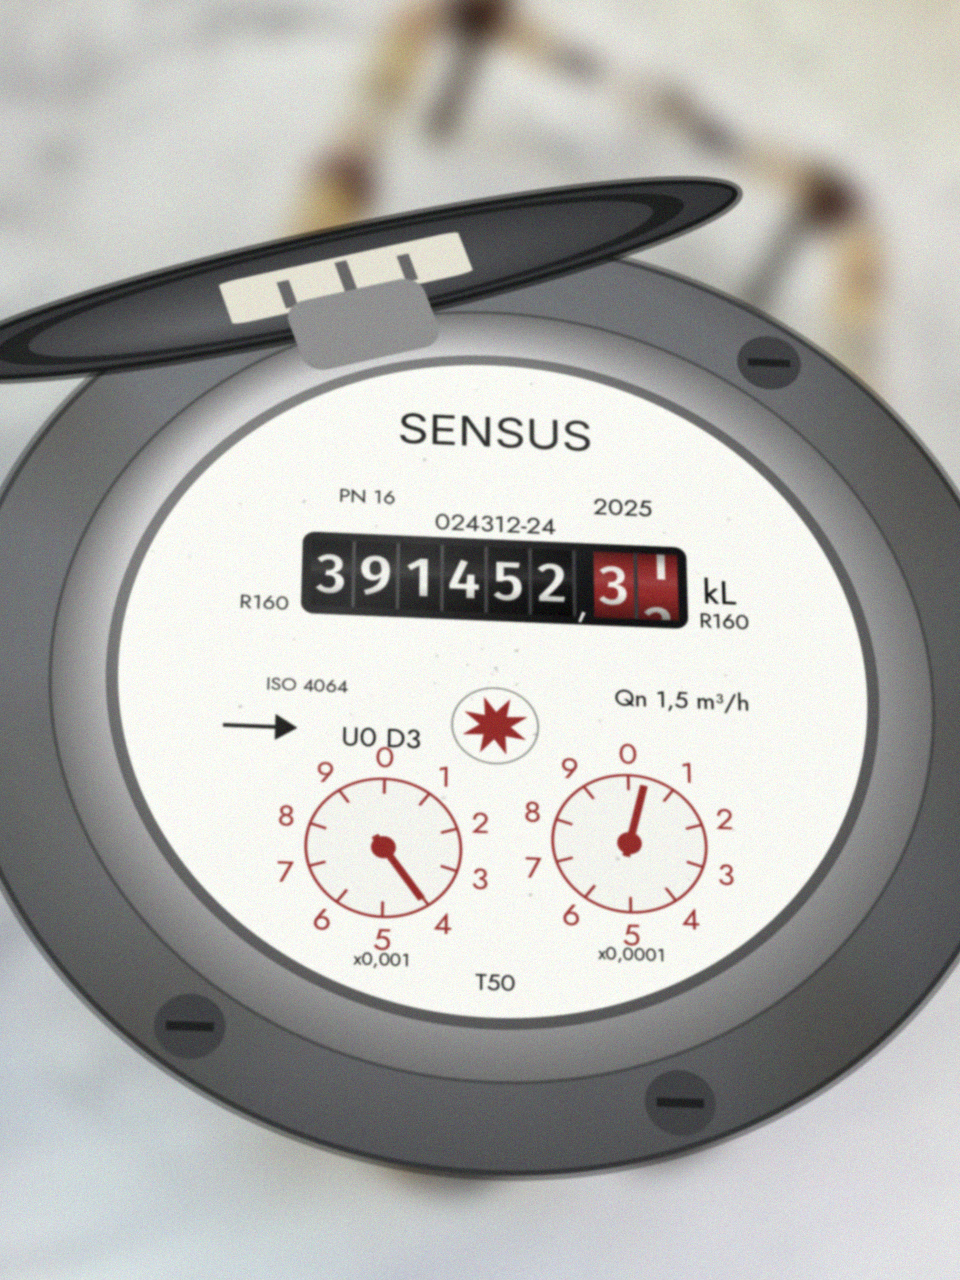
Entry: 391452.3140; kL
